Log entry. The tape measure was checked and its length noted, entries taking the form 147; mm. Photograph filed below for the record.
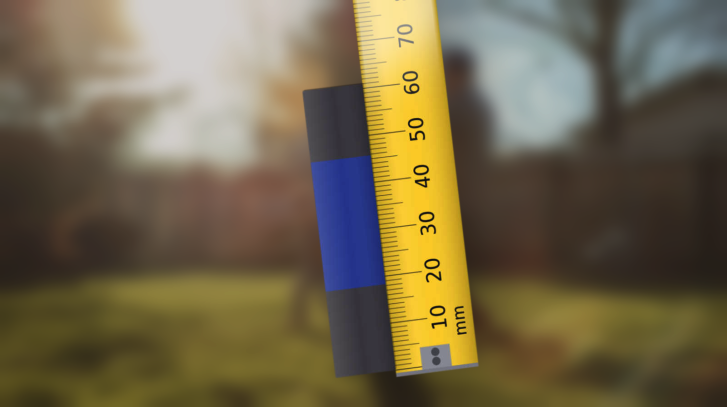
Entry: 61; mm
